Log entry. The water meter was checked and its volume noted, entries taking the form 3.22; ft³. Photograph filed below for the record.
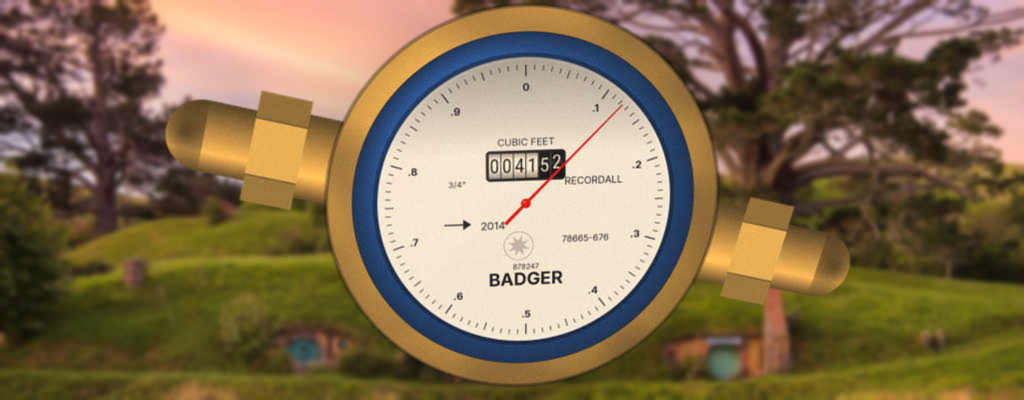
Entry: 4152.12; ft³
